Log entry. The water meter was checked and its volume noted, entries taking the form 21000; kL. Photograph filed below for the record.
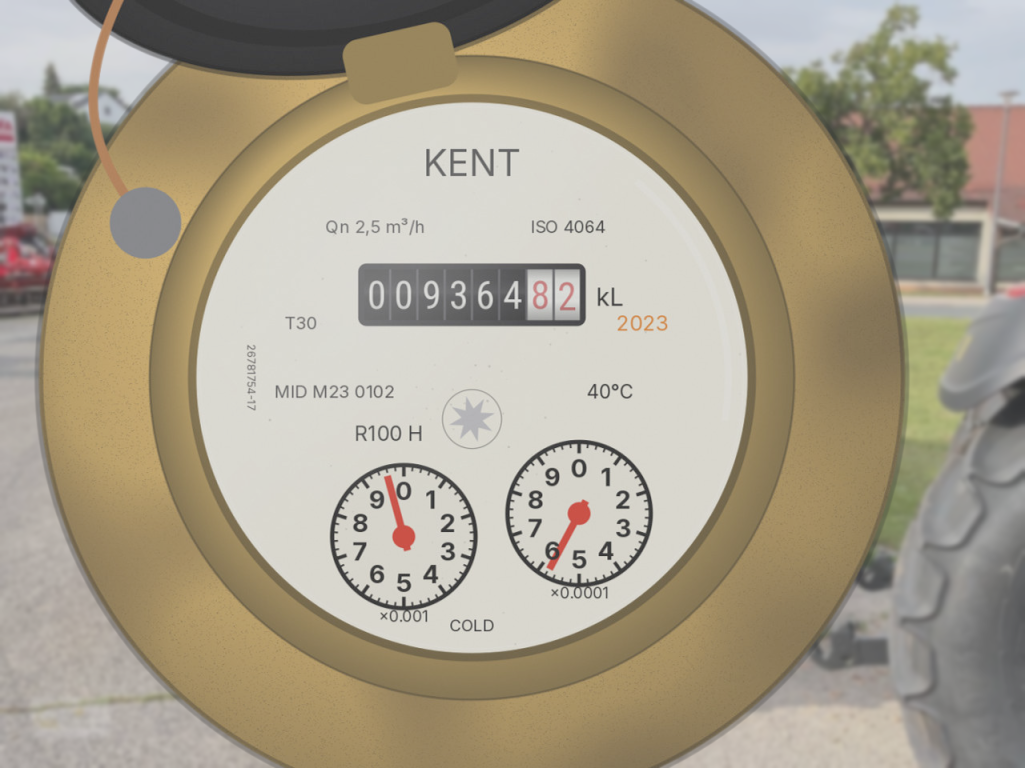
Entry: 9364.8195; kL
